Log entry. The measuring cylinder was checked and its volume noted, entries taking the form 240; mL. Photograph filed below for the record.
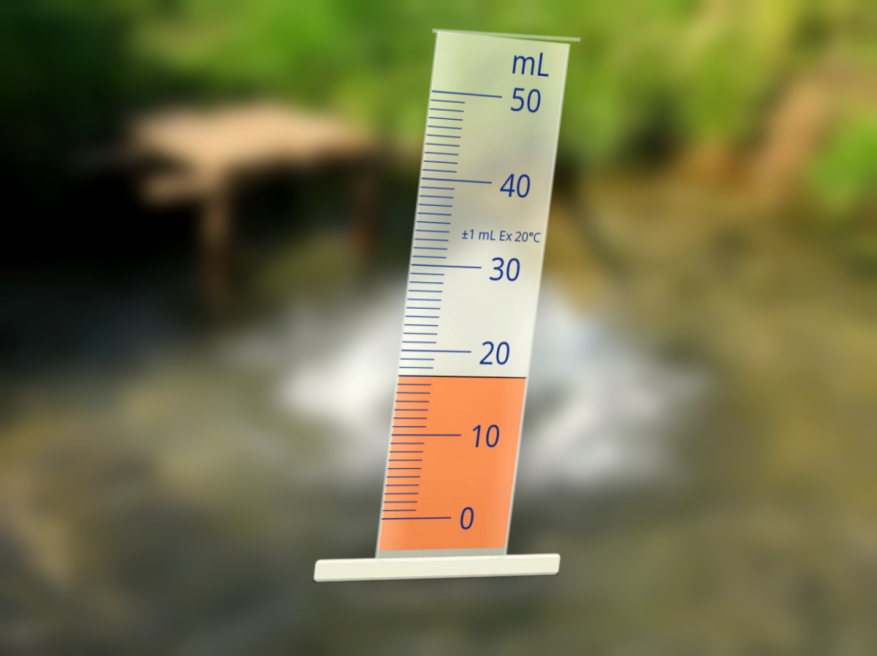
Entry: 17; mL
